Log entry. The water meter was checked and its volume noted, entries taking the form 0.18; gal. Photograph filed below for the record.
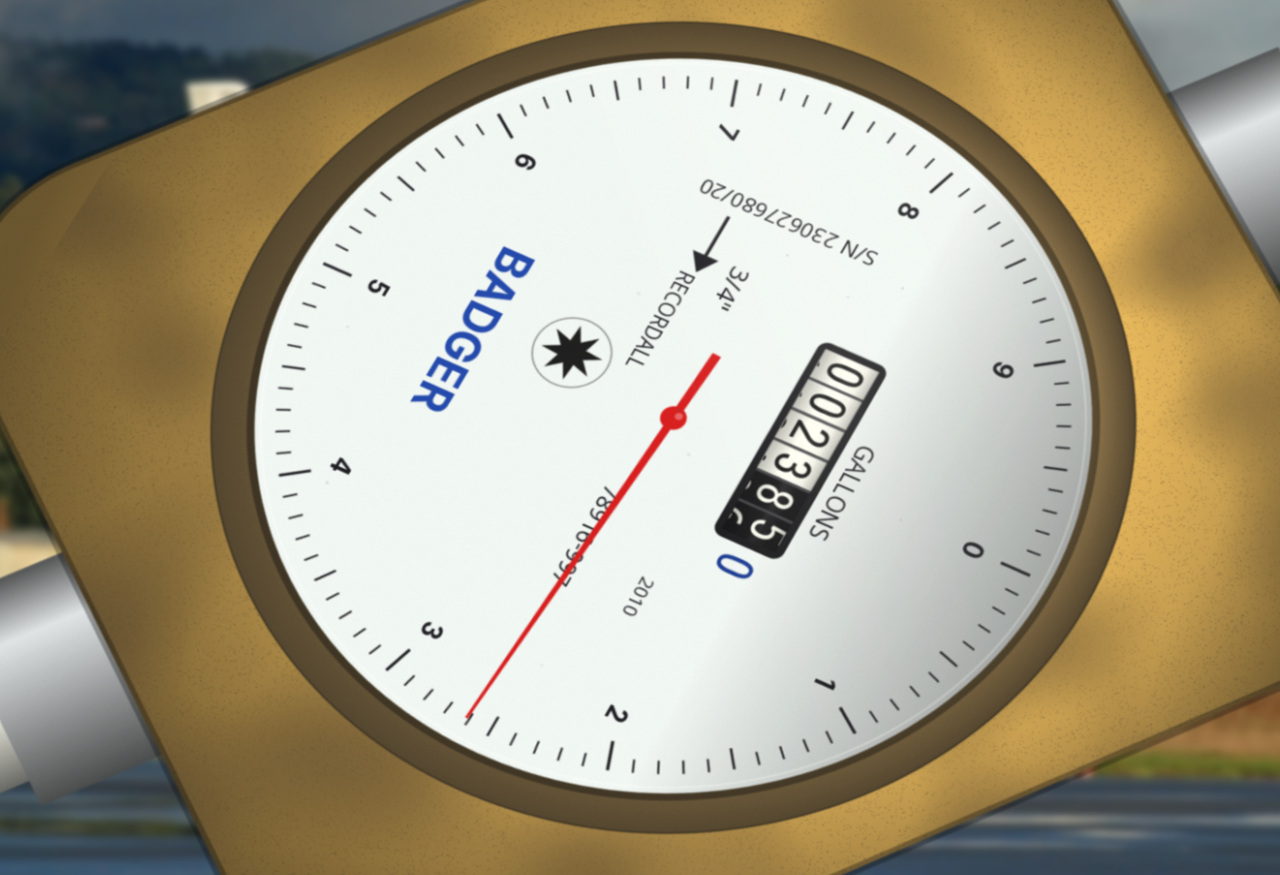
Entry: 23852.6; gal
